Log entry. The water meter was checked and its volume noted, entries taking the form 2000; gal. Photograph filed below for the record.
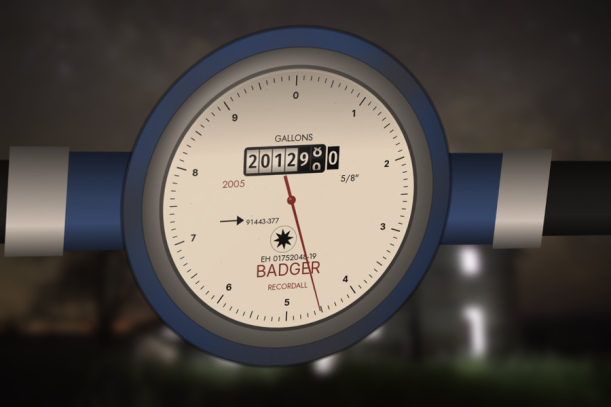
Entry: 2012984.5; gal
